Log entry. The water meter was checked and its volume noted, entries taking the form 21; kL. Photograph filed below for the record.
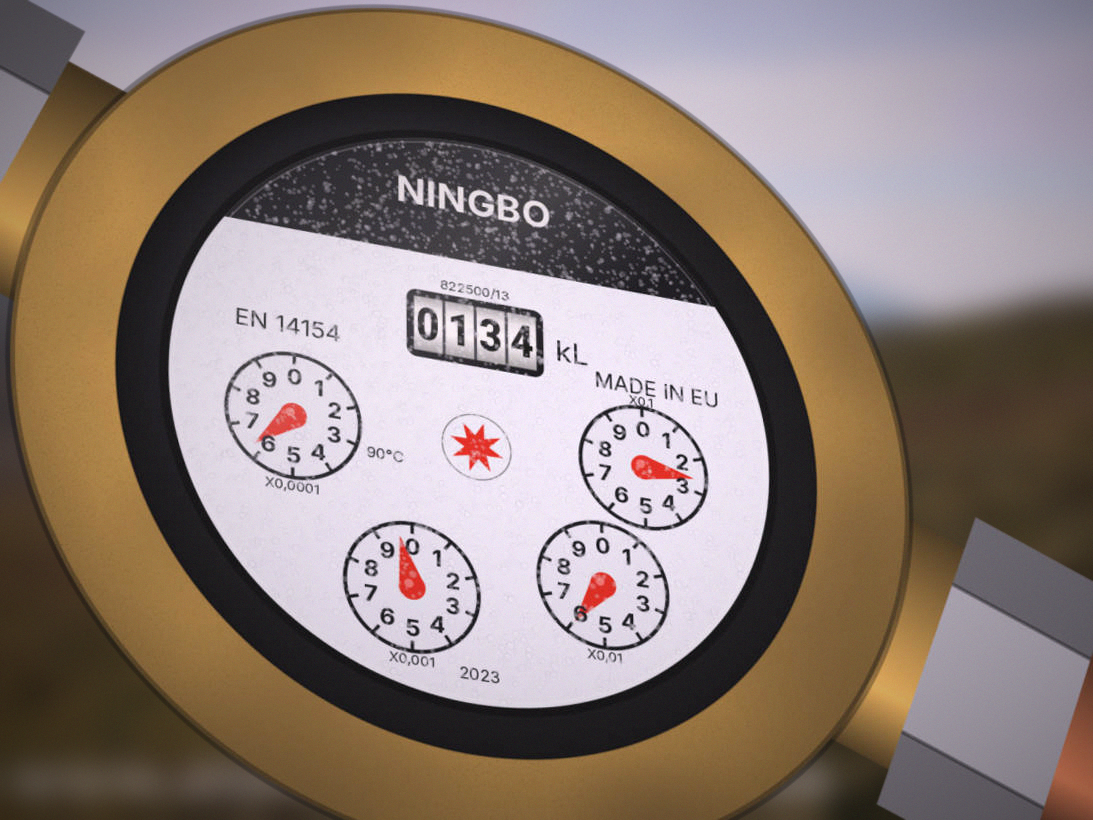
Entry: 134.2596; kL
